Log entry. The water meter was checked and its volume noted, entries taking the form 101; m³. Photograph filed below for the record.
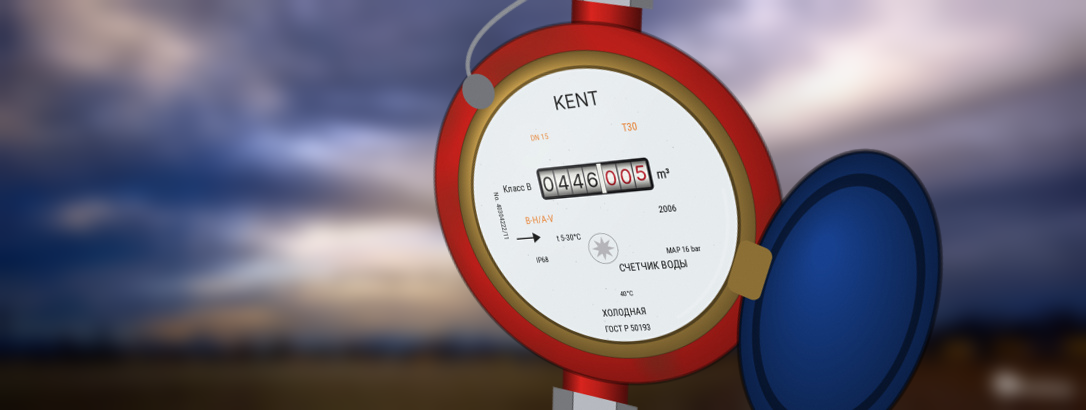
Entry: 446.005; m³
